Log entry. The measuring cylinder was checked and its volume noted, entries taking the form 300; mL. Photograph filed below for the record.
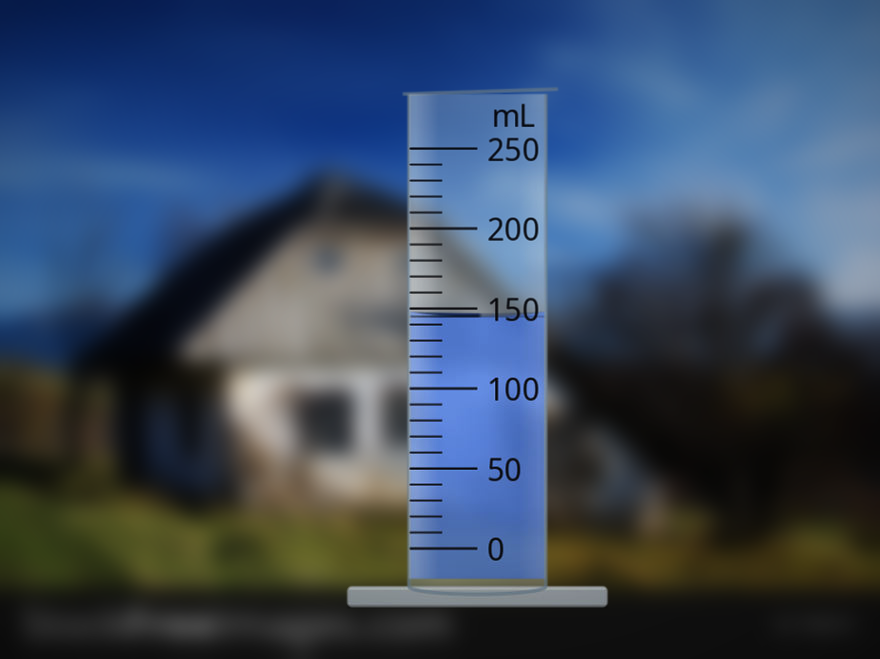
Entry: 145; mL
